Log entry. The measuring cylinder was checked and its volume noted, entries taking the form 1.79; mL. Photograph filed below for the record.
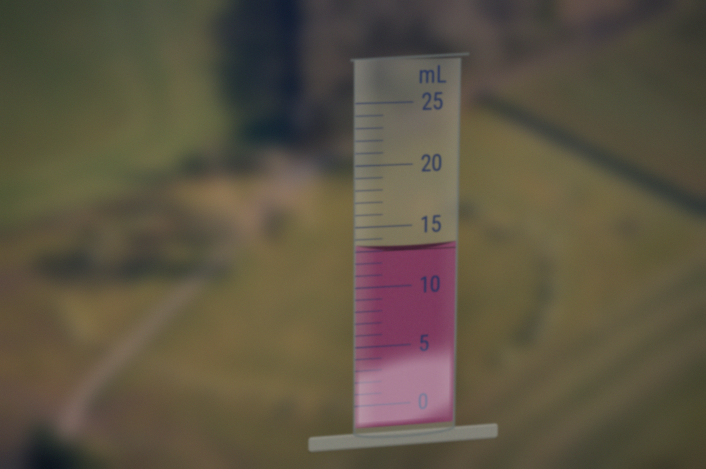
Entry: 13; mL
